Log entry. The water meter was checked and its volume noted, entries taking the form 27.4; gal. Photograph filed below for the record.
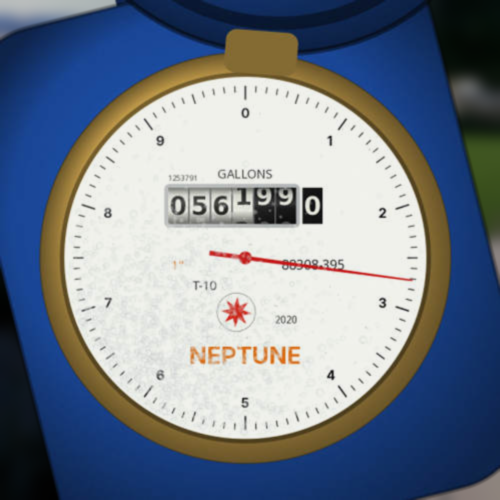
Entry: 561992.7; gal
